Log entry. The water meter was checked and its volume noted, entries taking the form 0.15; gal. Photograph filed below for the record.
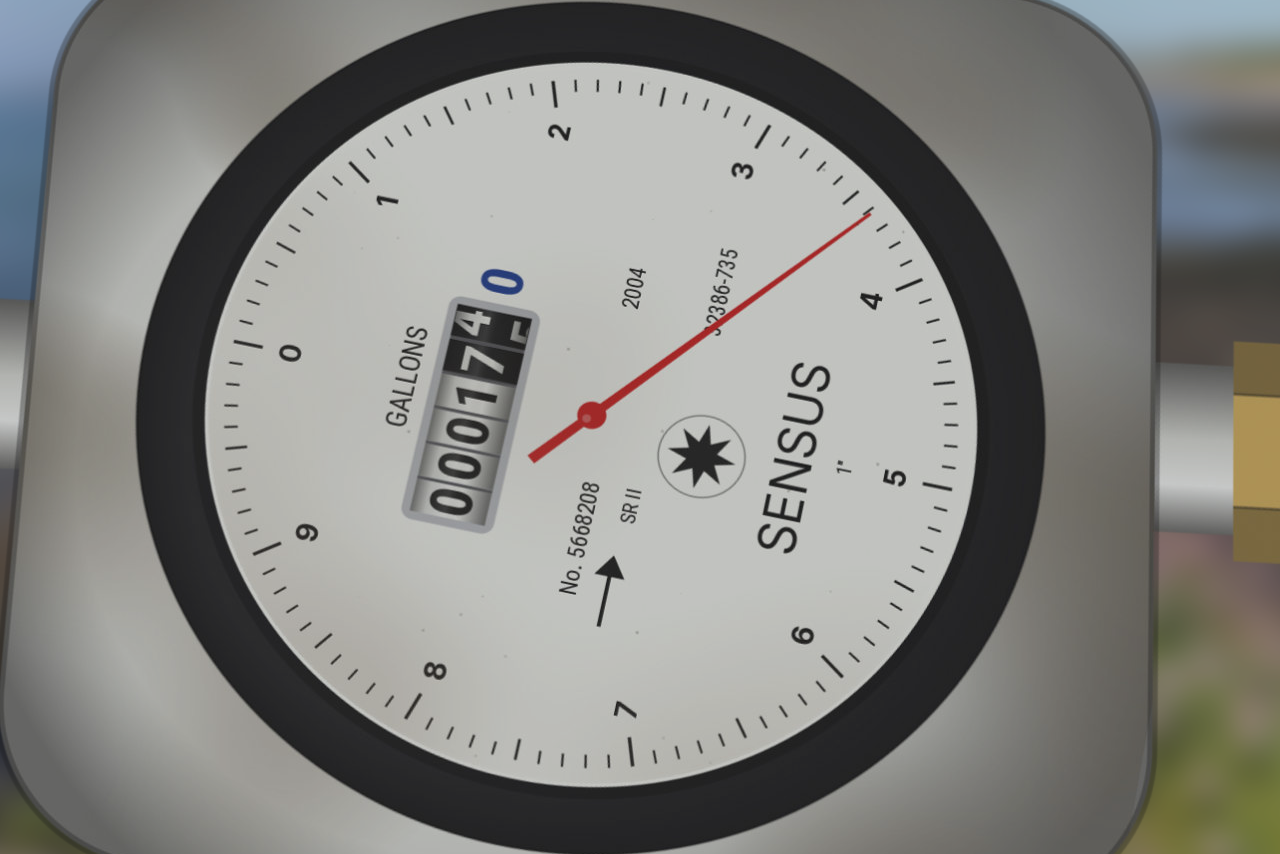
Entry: 1743.6; gal
